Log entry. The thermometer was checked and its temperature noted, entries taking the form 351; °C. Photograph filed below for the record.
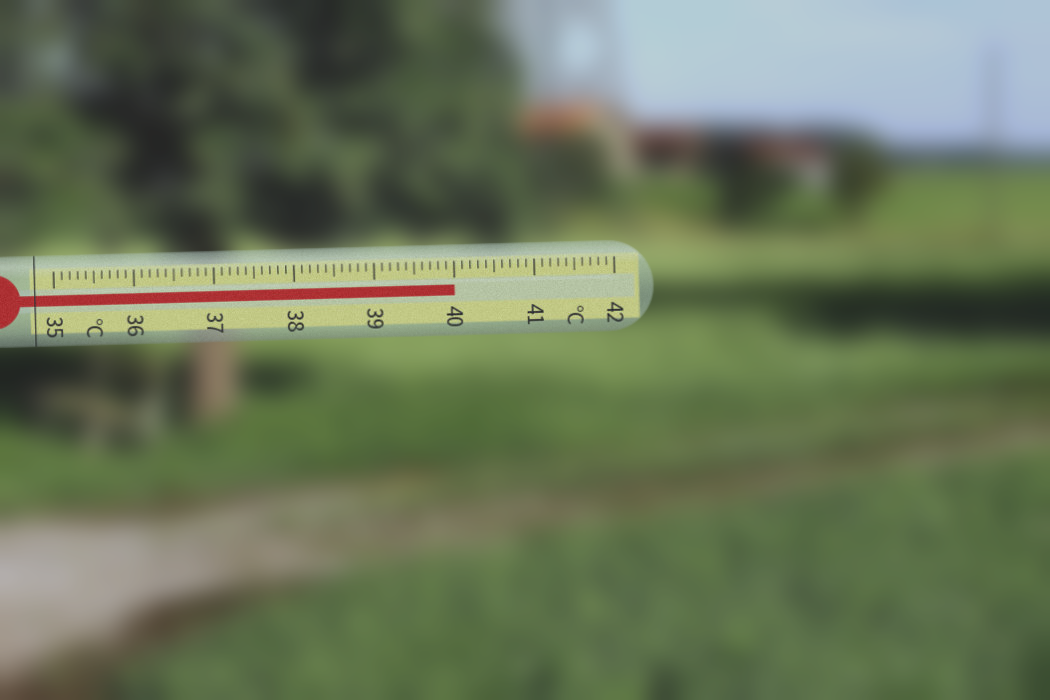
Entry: 40; °C
